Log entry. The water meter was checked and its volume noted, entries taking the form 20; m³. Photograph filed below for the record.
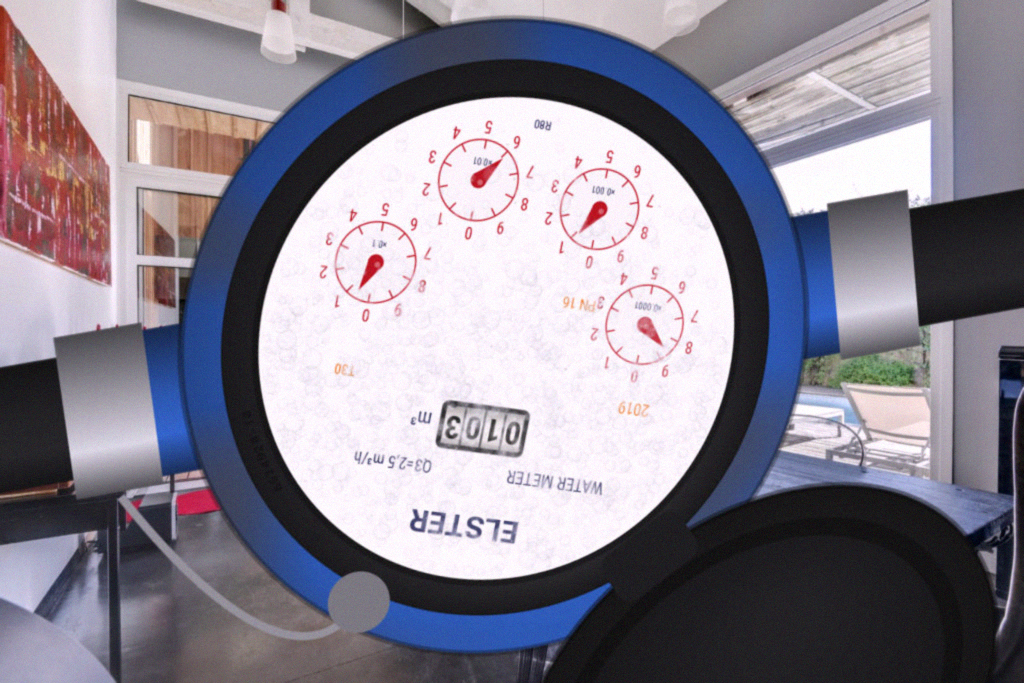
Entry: 103.0608; m³
